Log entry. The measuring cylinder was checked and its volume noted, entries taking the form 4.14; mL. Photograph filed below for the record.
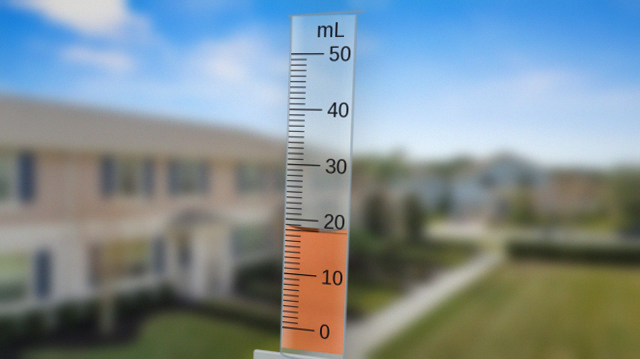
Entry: 18; mL
